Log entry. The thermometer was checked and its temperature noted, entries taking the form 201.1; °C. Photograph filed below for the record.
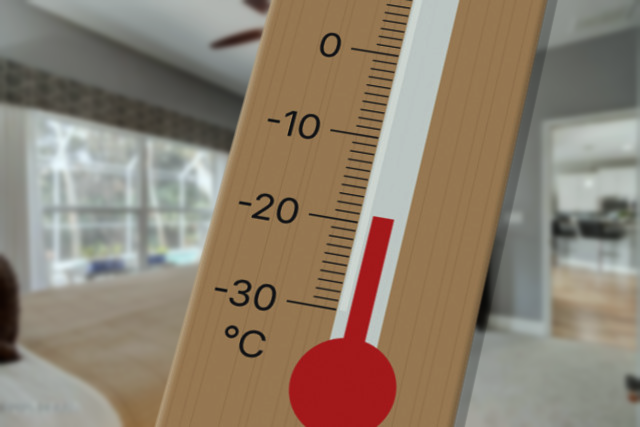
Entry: -19; °C
